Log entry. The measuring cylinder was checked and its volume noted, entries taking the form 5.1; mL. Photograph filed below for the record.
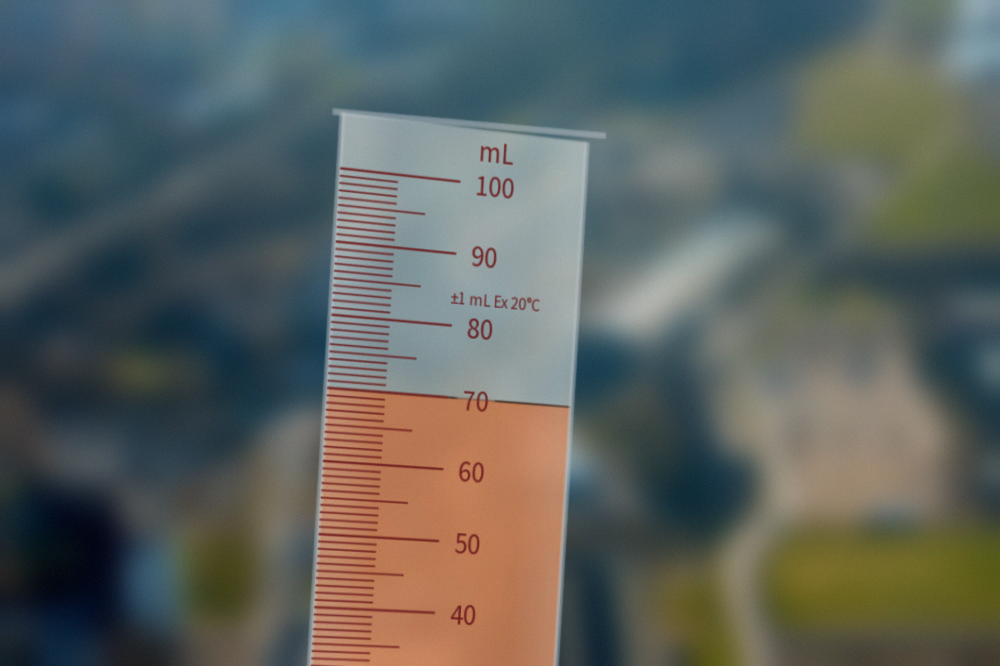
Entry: 70; mL
